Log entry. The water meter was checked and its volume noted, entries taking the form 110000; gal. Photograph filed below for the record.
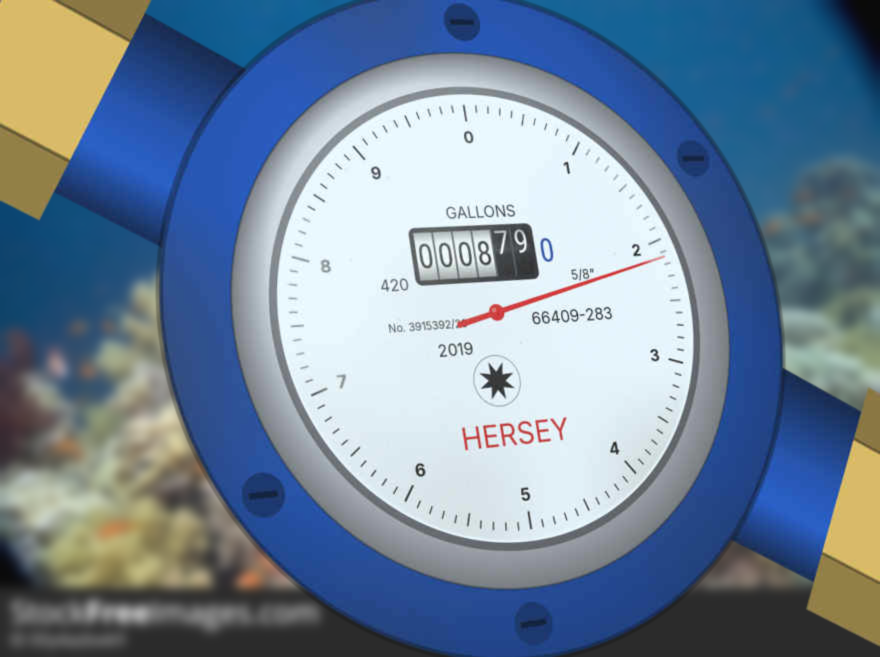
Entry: 8792.1; gal
